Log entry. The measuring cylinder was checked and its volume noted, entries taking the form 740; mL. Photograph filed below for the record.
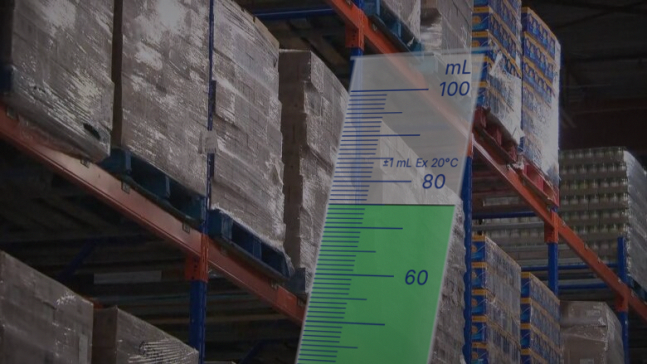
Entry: 75; mL
